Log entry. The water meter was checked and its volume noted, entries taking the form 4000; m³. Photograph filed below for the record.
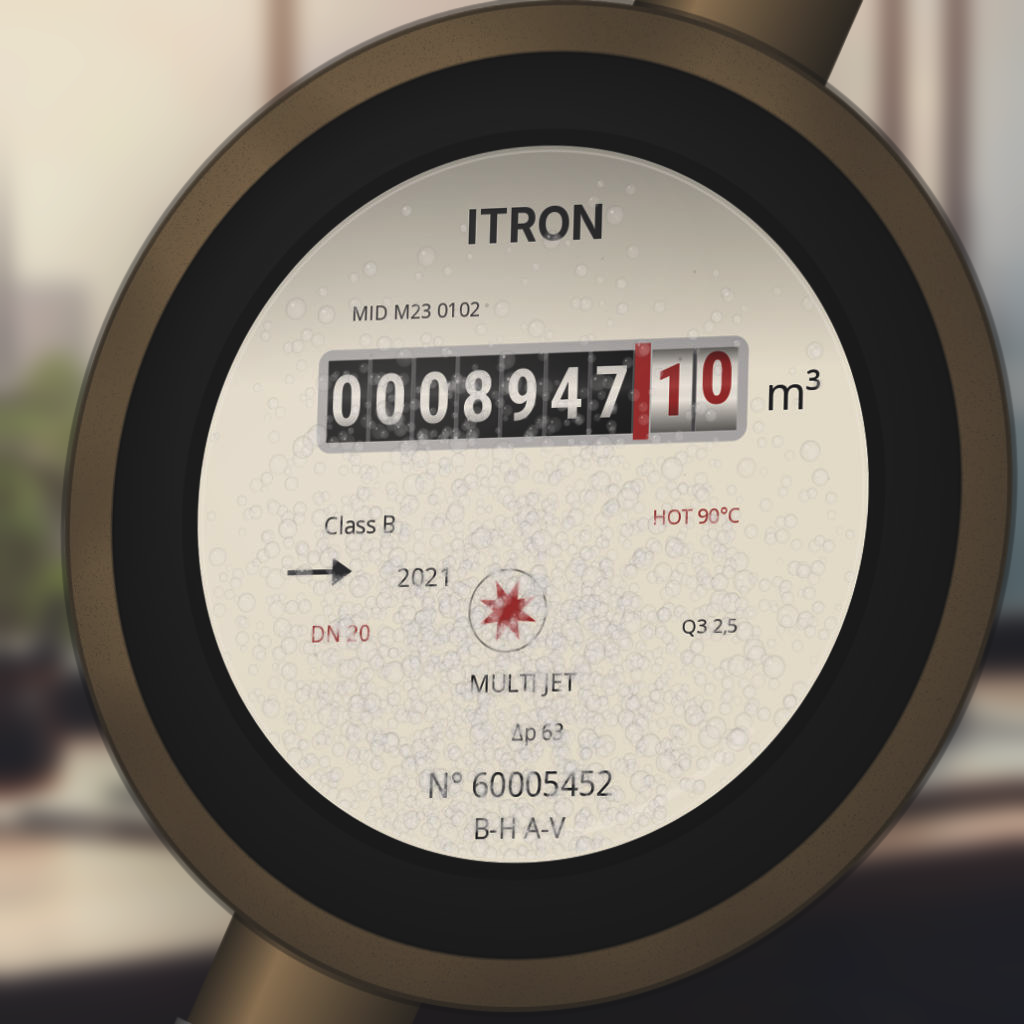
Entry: 8947.10; m³
